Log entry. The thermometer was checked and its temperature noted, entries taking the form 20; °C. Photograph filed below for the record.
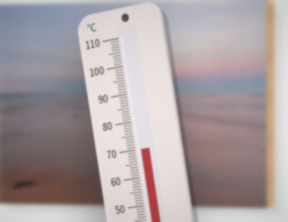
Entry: 70; °C
